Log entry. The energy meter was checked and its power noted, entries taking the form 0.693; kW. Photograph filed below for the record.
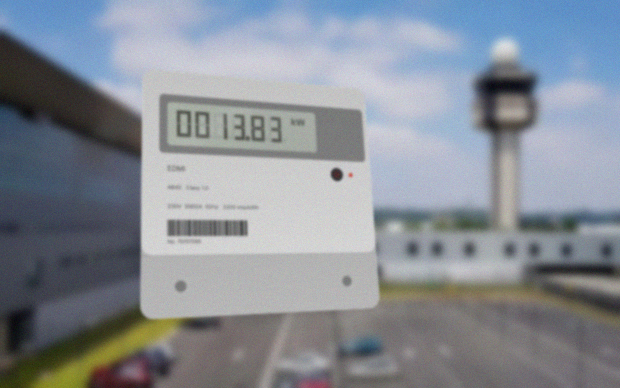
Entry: 13.83; kW
